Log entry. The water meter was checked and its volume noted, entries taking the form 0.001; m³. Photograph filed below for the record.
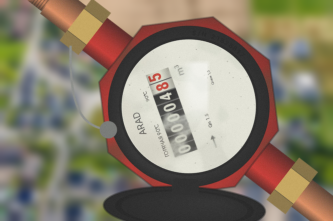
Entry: 4.85; m³
